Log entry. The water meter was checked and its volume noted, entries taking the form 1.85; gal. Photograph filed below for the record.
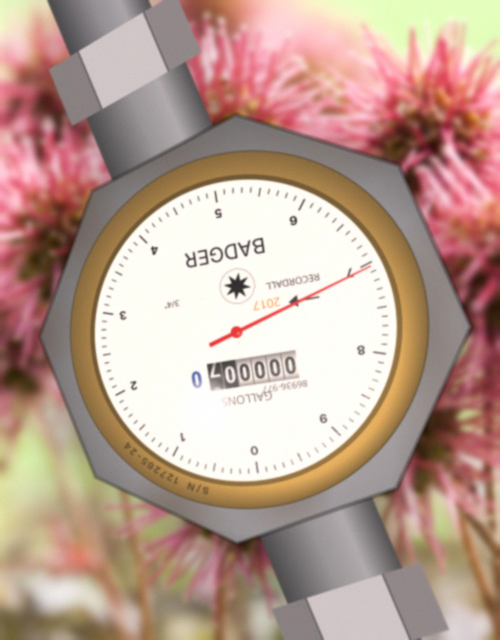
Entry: 67.0; gal
